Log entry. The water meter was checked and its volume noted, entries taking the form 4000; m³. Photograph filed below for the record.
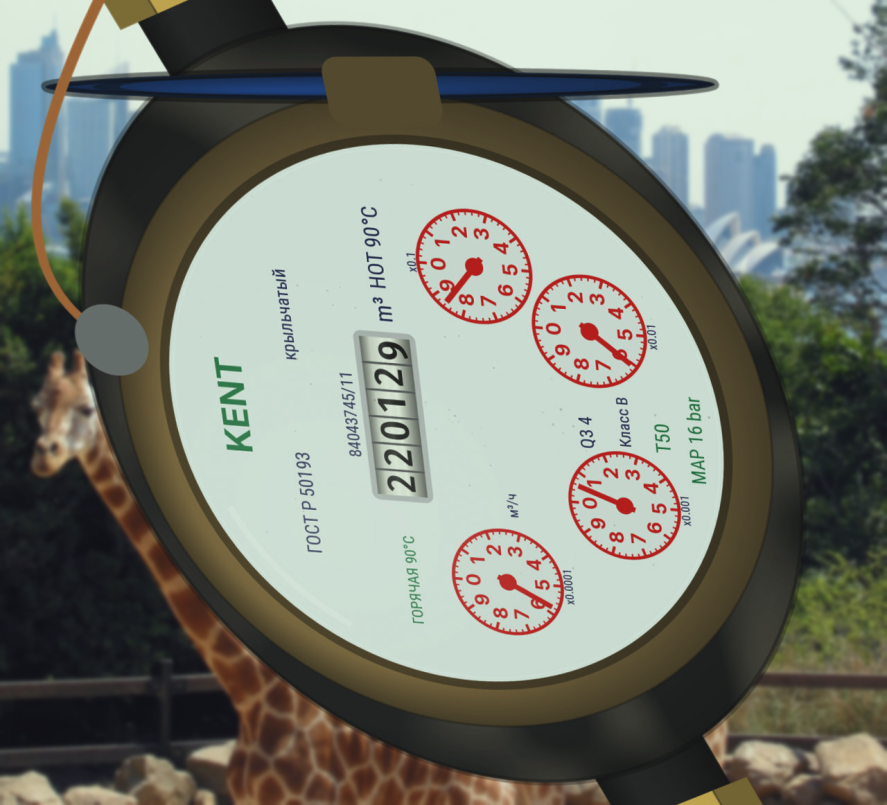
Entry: 220128.8605; m³
